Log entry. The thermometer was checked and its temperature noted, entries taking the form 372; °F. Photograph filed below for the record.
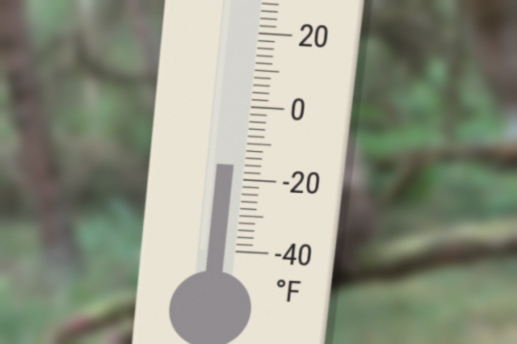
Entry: -16; °F
